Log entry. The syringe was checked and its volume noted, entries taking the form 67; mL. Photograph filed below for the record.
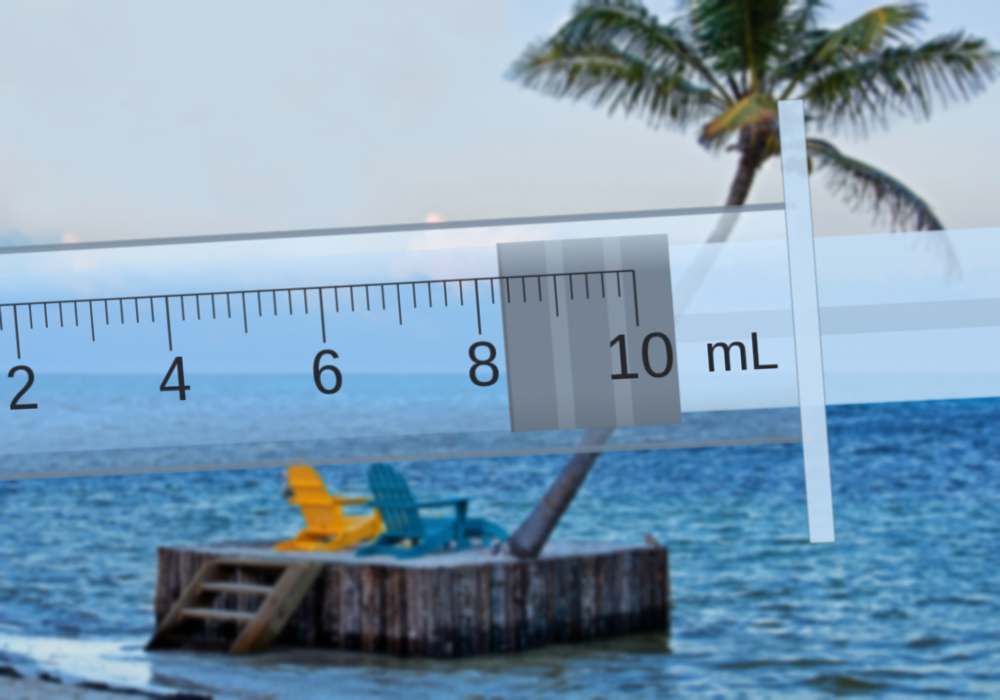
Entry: 8.3; mL
